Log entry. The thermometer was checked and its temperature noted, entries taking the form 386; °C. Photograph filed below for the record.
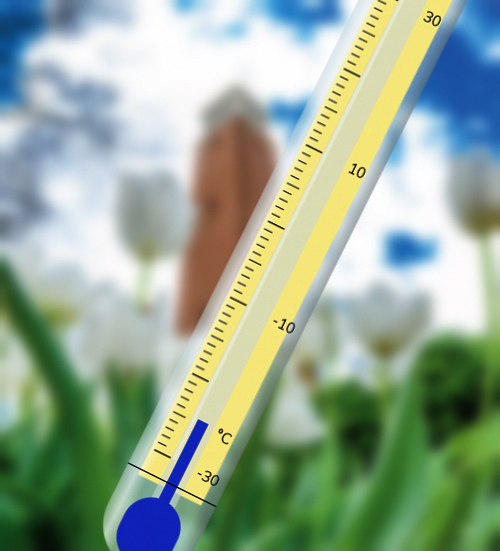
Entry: -24.5; °C
